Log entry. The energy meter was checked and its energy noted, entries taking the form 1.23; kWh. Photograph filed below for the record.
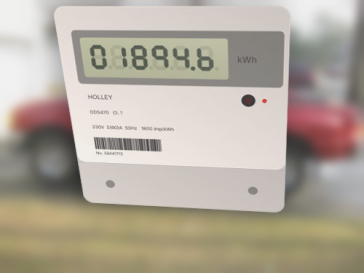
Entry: 1894.6; kWh
